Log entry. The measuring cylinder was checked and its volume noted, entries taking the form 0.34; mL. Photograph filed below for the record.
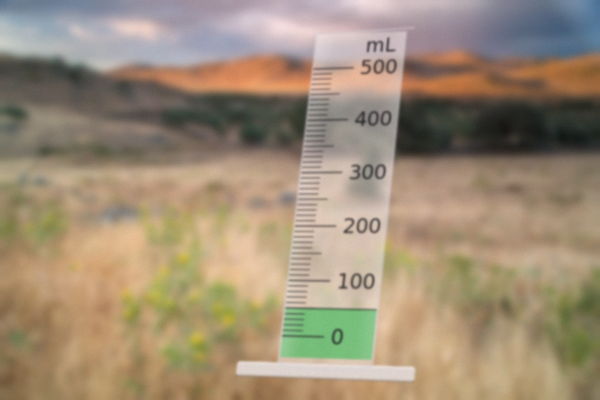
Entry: 50; mL
